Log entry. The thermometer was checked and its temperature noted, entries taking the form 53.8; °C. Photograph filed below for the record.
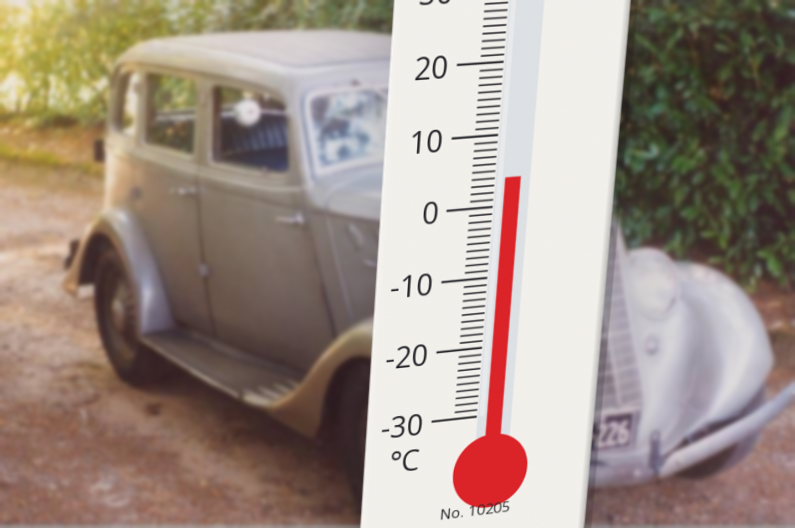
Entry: 4; °C
